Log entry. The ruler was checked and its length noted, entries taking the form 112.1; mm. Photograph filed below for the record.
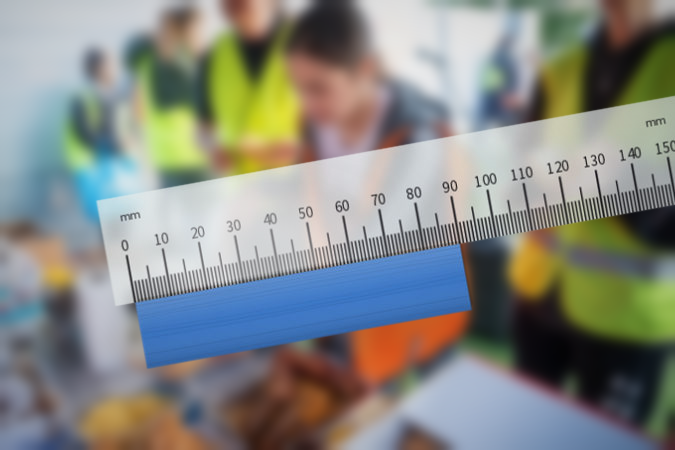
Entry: 90; mm
